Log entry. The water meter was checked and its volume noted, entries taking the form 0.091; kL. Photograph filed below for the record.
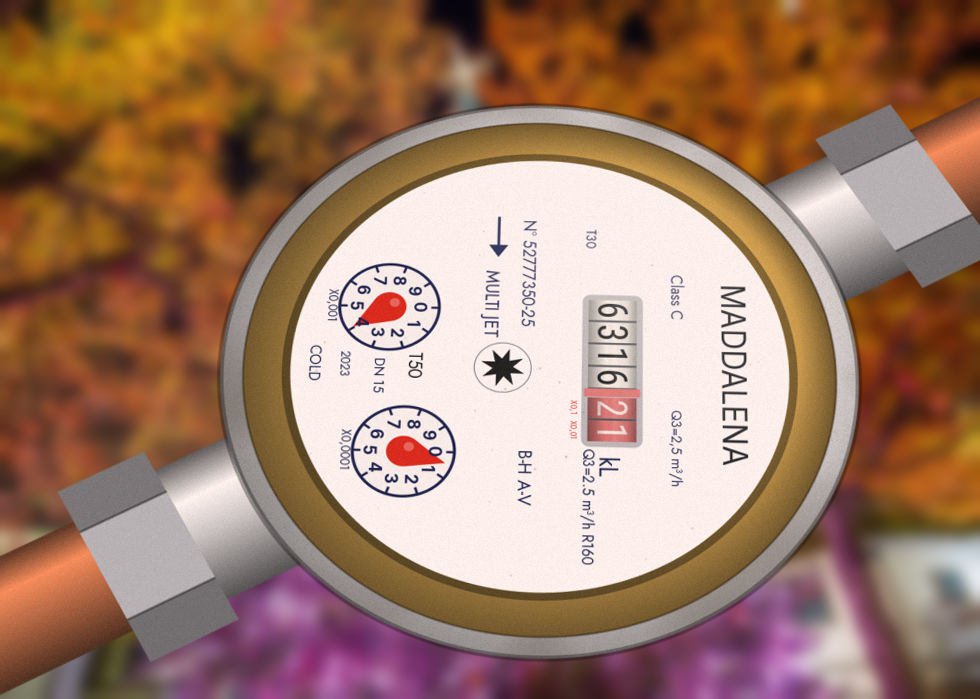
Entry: 6316.2140; kL
